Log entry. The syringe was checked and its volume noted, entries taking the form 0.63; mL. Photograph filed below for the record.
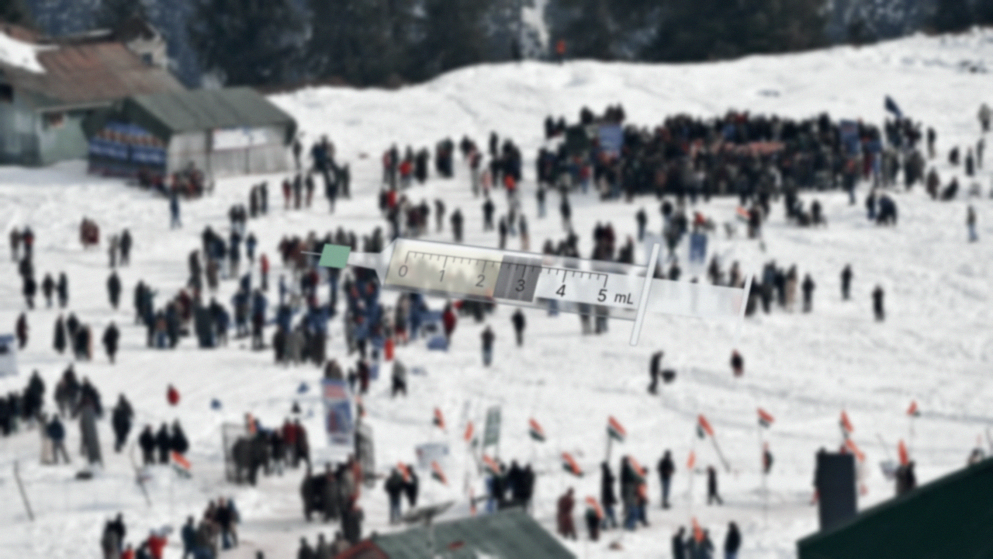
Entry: 2.4; mL
